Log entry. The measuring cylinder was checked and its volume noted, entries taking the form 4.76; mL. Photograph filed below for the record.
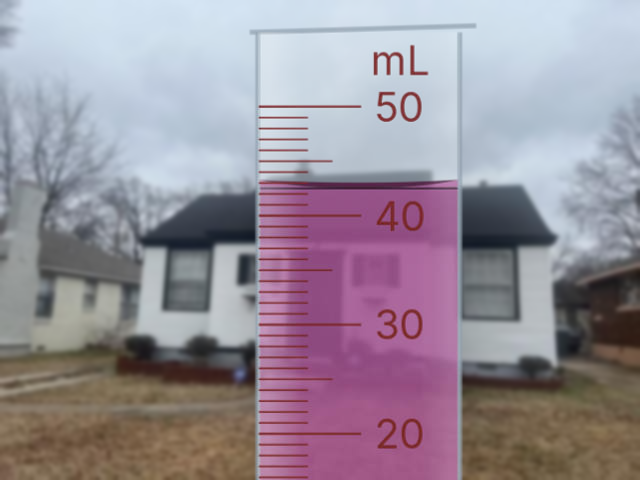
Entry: 42.5; mL
